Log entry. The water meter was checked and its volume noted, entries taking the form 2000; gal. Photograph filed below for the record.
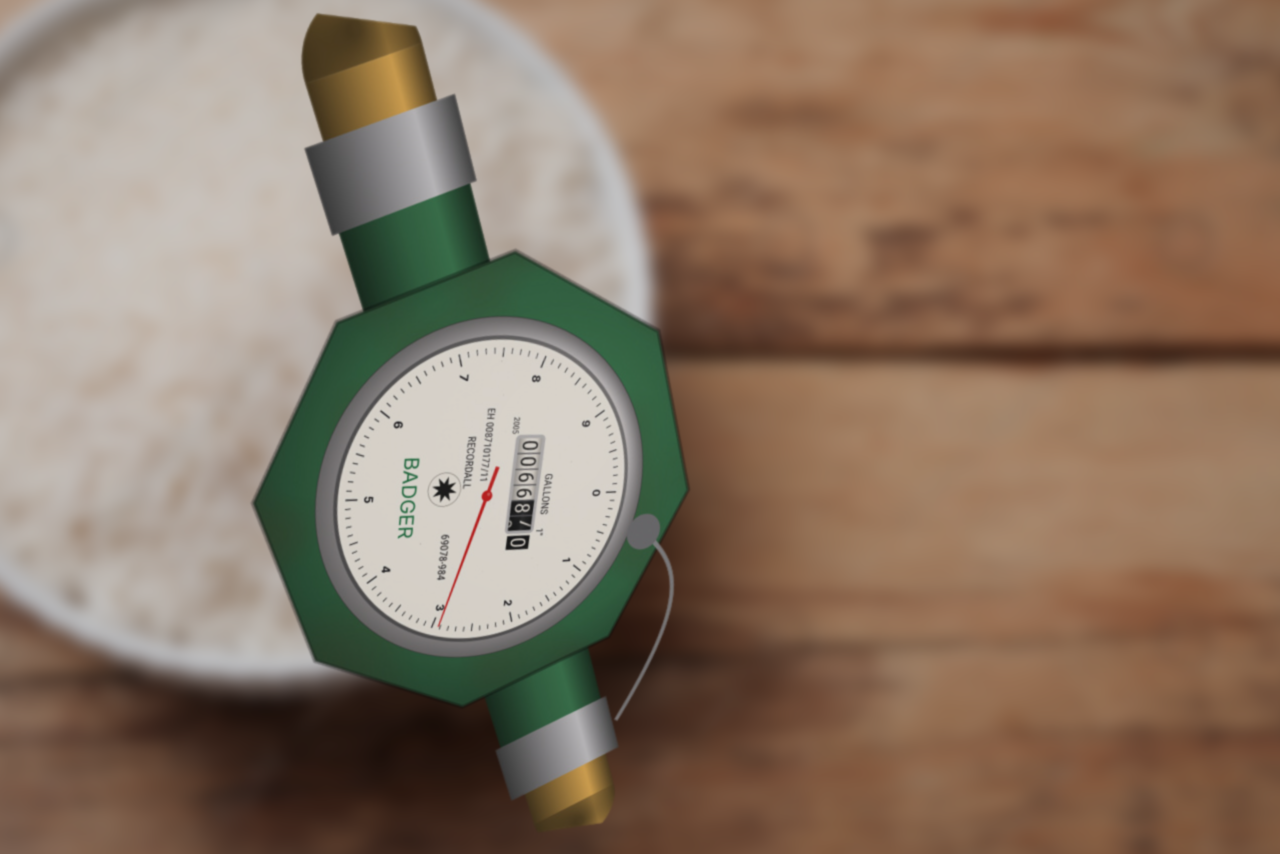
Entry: 66872.9; gal
